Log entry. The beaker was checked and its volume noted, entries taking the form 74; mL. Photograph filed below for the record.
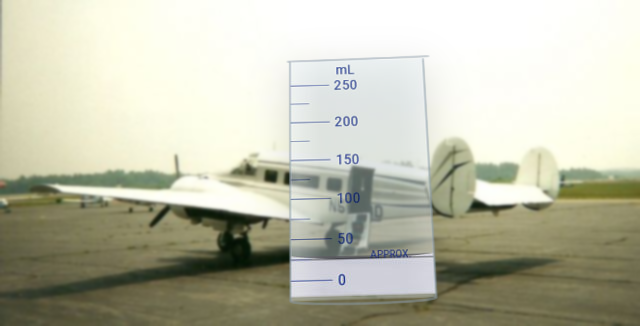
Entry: 25; mL
